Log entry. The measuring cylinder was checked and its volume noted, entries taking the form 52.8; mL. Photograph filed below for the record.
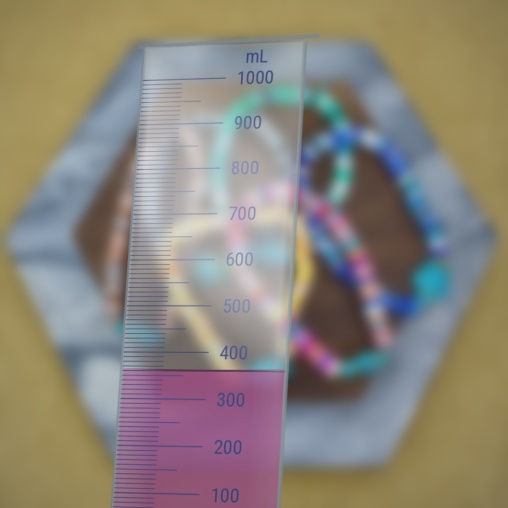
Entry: 360; mL
